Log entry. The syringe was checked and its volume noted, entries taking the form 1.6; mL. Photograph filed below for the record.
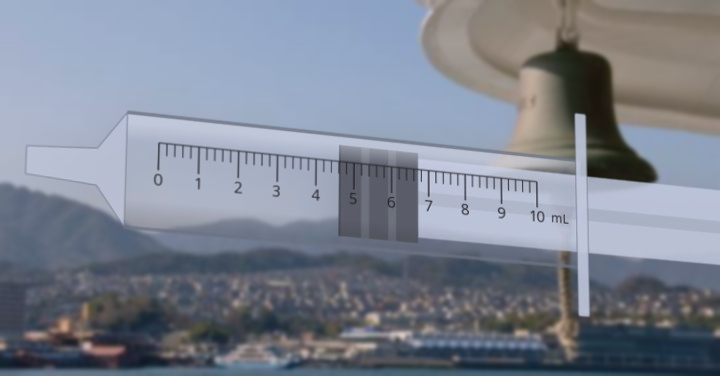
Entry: 4.6; mL
